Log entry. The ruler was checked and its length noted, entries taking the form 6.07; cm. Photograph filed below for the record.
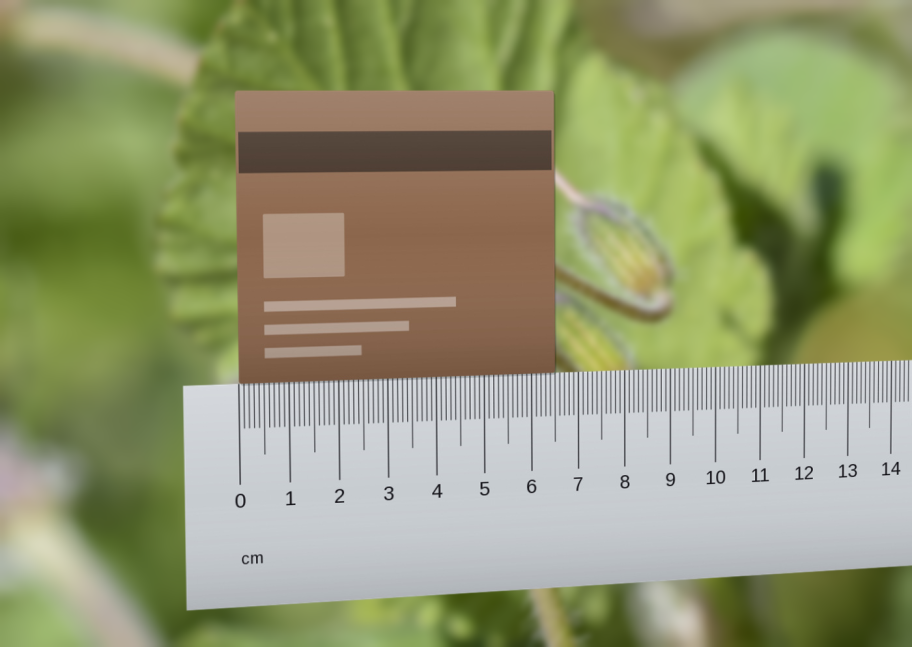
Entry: 6.5; cm
